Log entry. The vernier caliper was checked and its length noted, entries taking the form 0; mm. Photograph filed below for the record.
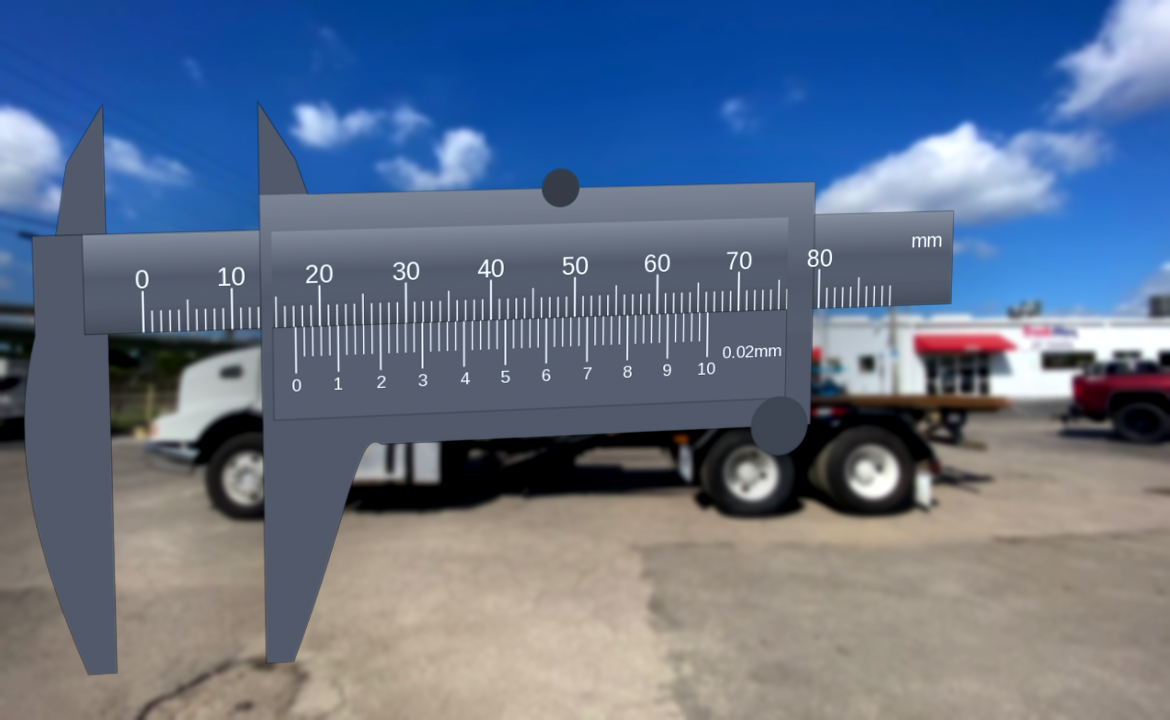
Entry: 17.2; mm
